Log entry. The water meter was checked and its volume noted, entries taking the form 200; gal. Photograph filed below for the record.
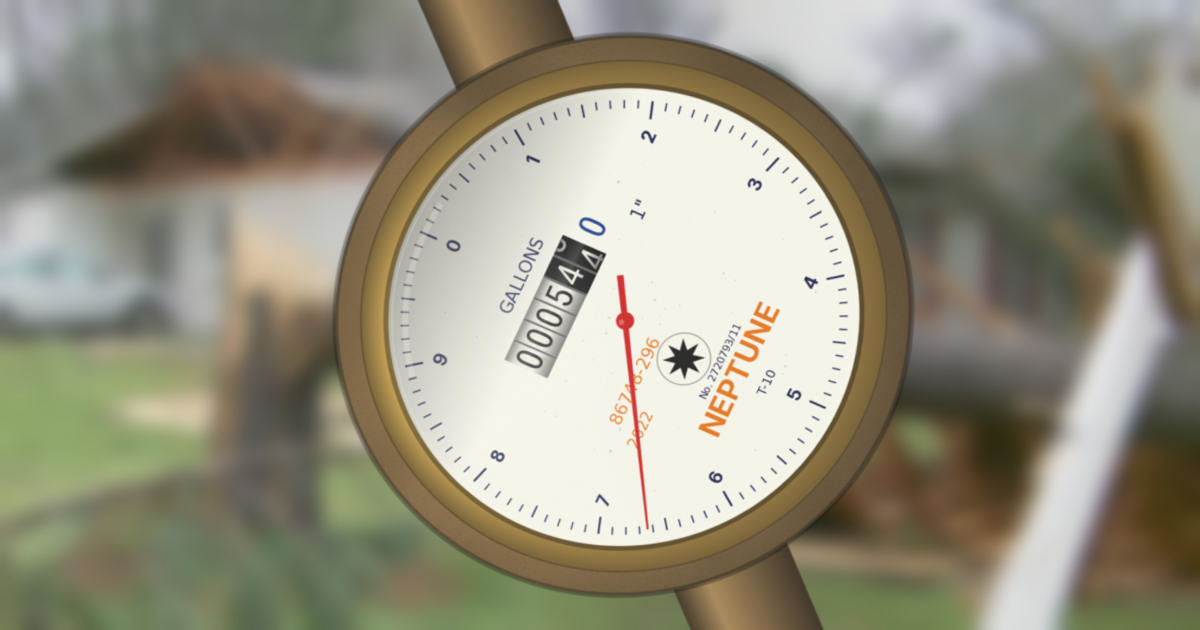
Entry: 5436.6; gal
